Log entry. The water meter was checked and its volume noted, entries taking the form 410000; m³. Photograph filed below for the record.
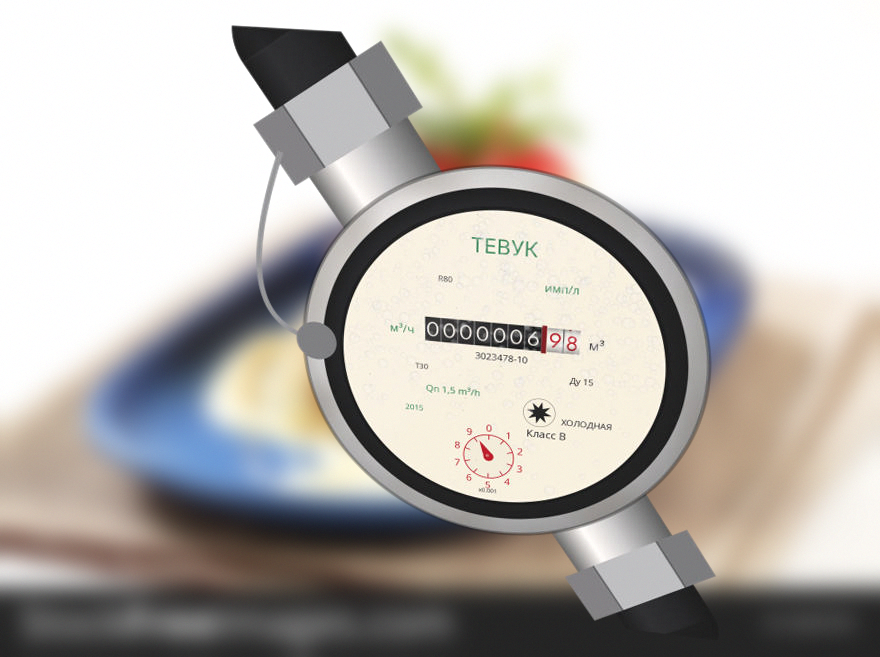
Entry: 6.979; m³
